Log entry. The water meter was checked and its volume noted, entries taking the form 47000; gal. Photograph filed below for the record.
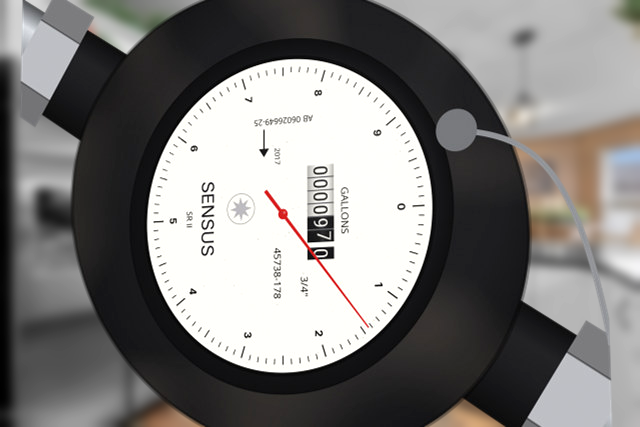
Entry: 971.4; gal
